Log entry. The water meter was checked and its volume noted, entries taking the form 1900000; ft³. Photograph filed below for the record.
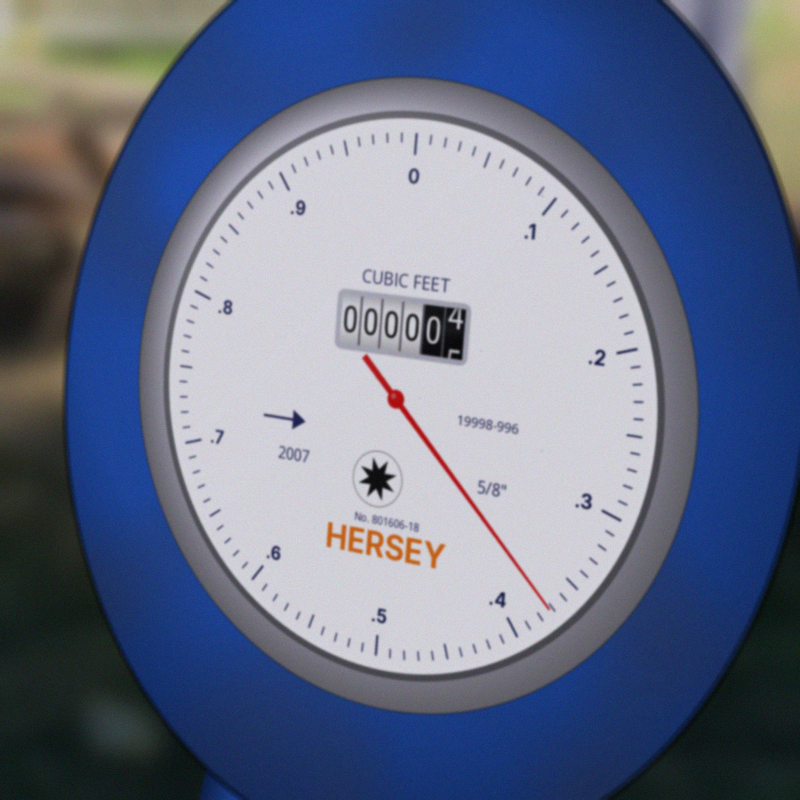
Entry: 4.37; ft³
